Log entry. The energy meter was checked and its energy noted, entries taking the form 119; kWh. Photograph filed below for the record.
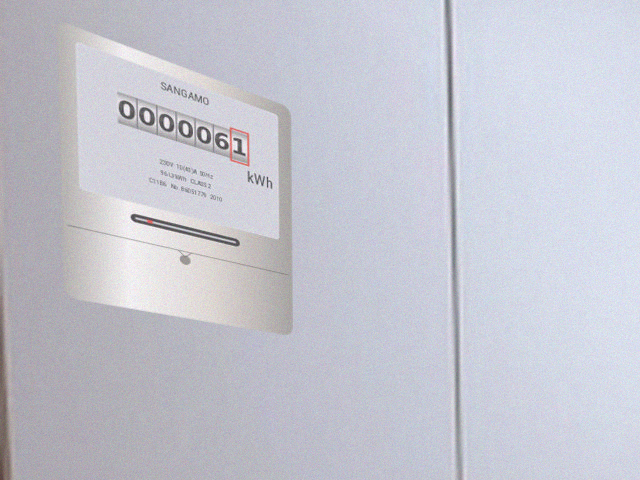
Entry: 6.1; kWh
